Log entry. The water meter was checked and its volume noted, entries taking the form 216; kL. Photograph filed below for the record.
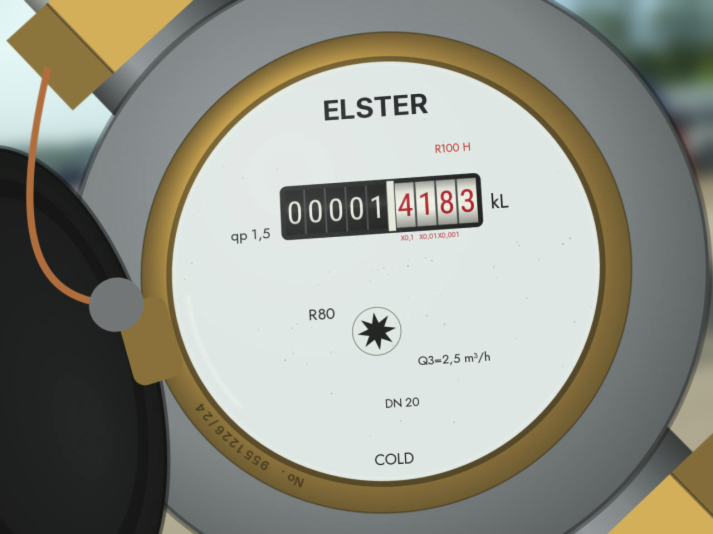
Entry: 1.4183; kL
